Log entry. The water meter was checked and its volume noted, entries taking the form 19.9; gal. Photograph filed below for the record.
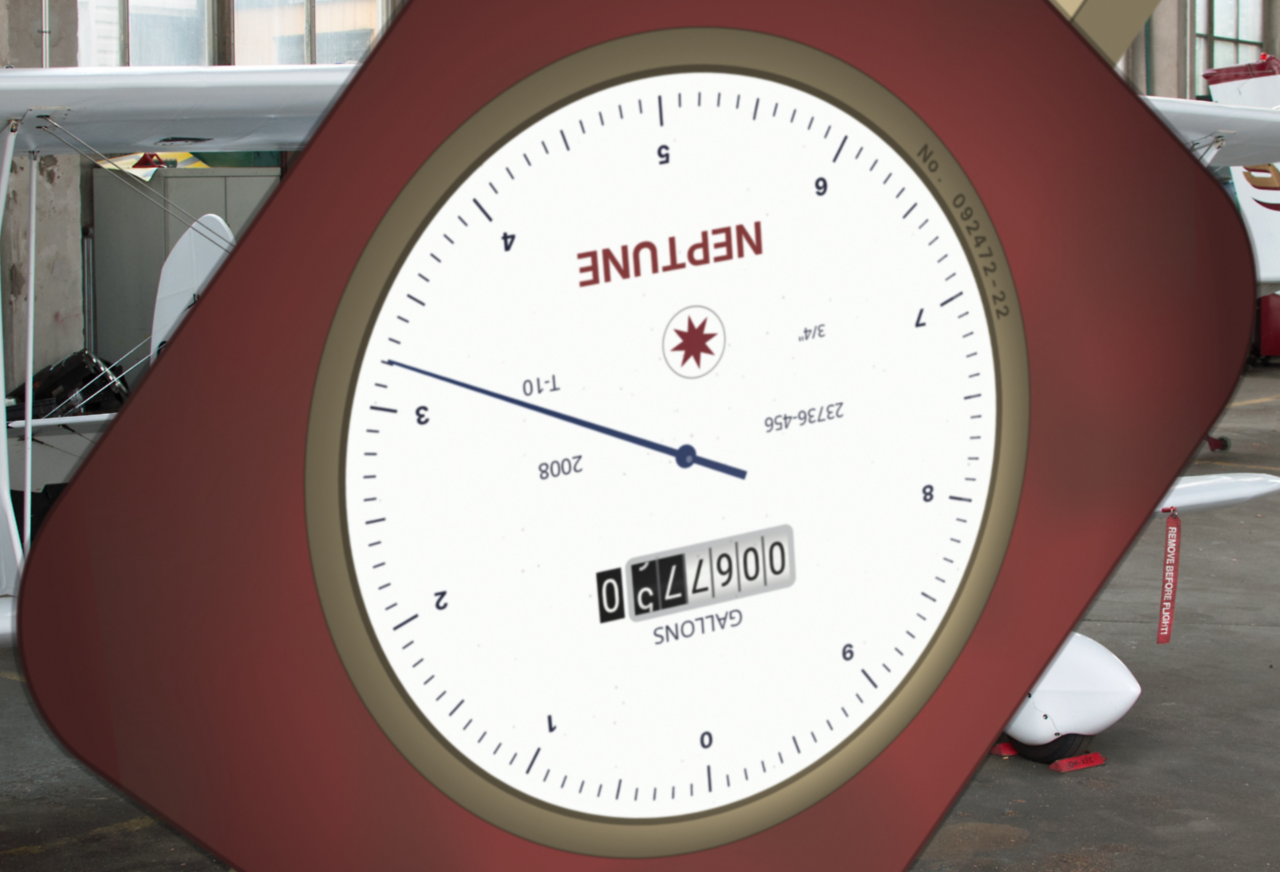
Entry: 67753.2; gal
